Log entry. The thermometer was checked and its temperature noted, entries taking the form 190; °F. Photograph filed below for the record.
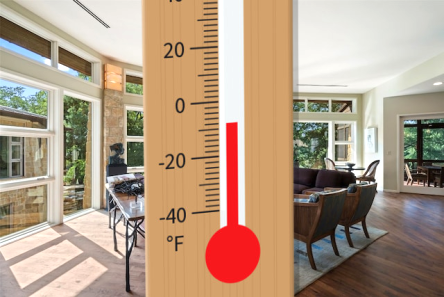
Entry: -8; °F
